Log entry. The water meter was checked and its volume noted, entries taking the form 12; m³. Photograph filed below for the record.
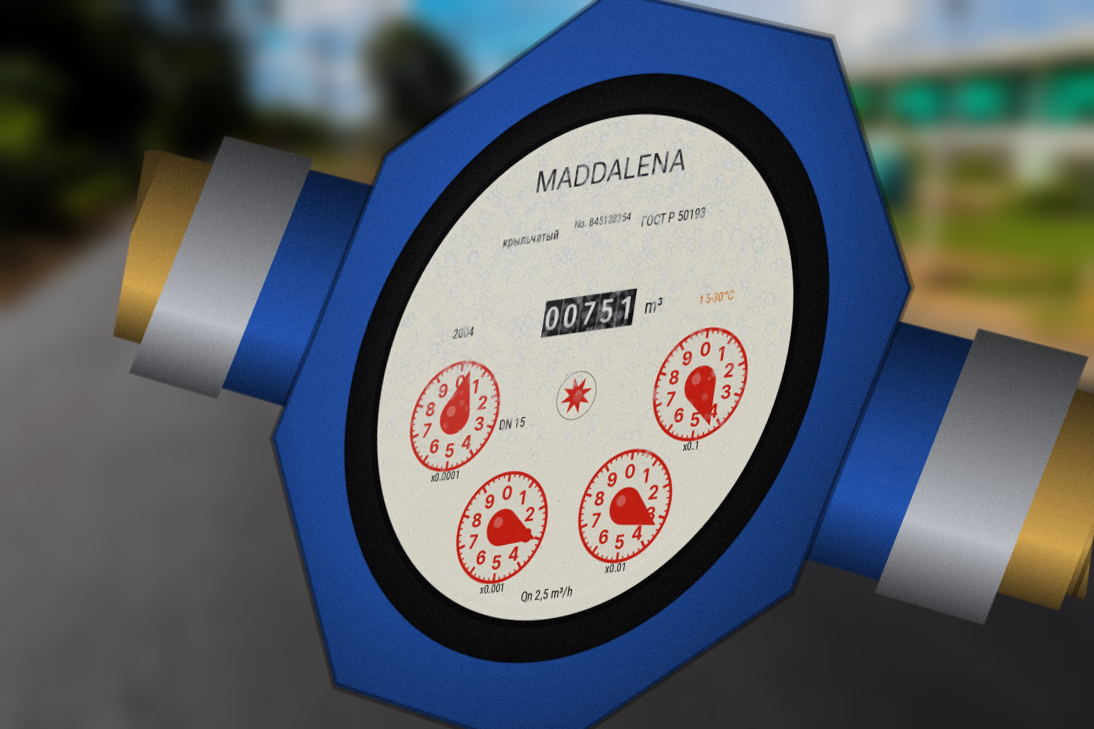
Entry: 751.4330; m³
